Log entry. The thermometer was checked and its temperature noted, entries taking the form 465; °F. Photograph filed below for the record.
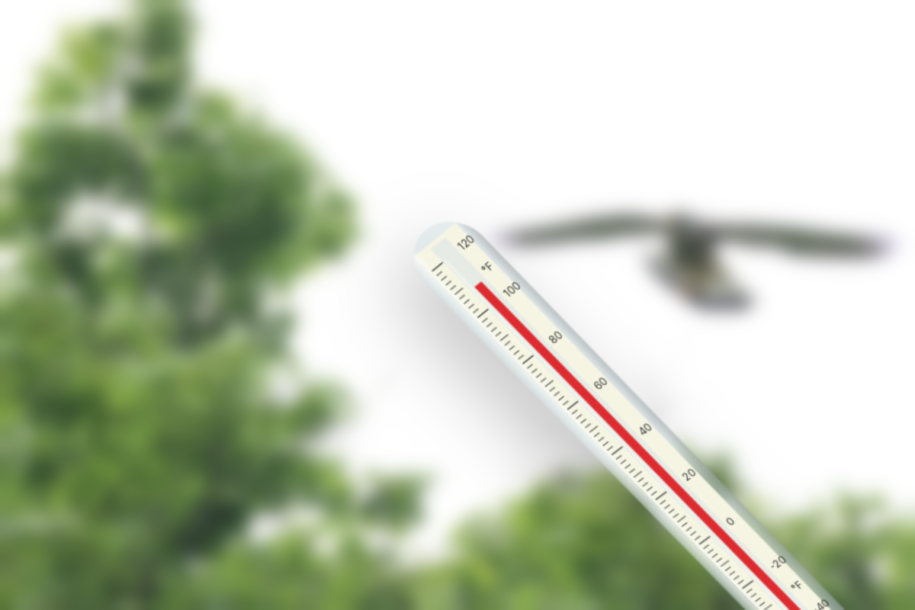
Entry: 108; °F
